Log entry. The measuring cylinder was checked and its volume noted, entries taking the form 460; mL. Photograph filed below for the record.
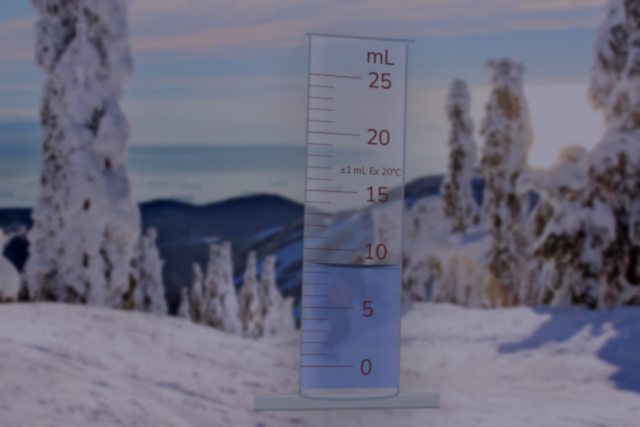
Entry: 8.5; mL
